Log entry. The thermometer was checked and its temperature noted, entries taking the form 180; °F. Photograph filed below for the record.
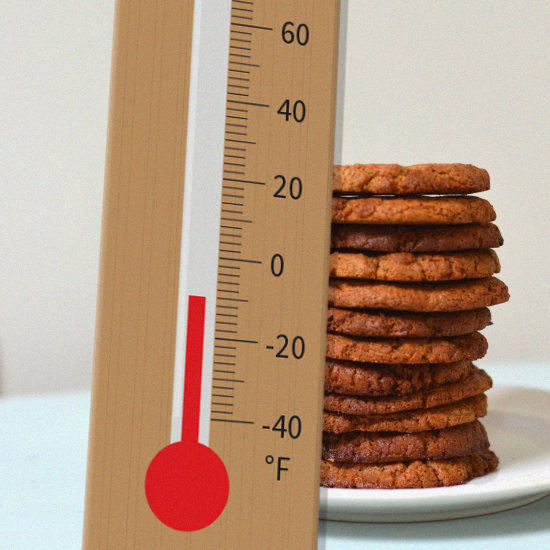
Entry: -10; °F
